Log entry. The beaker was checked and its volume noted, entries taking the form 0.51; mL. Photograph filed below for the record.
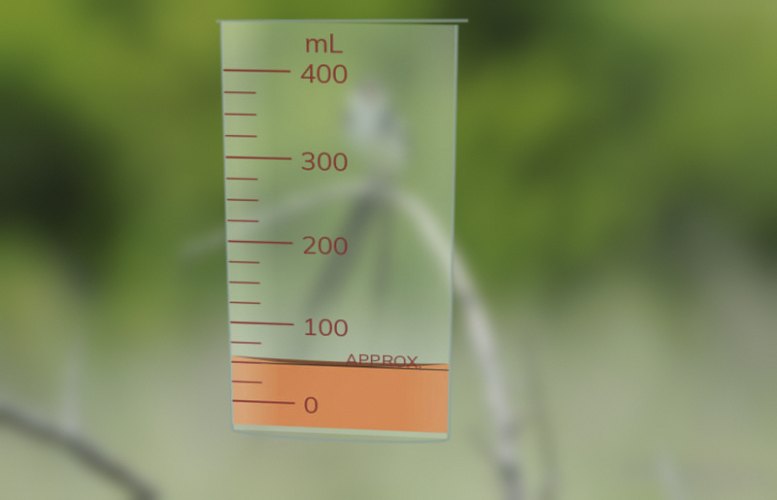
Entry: 50; mL
